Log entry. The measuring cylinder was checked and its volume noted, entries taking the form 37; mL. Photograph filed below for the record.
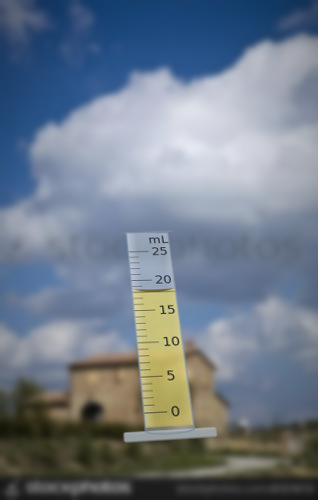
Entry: 18; mL
